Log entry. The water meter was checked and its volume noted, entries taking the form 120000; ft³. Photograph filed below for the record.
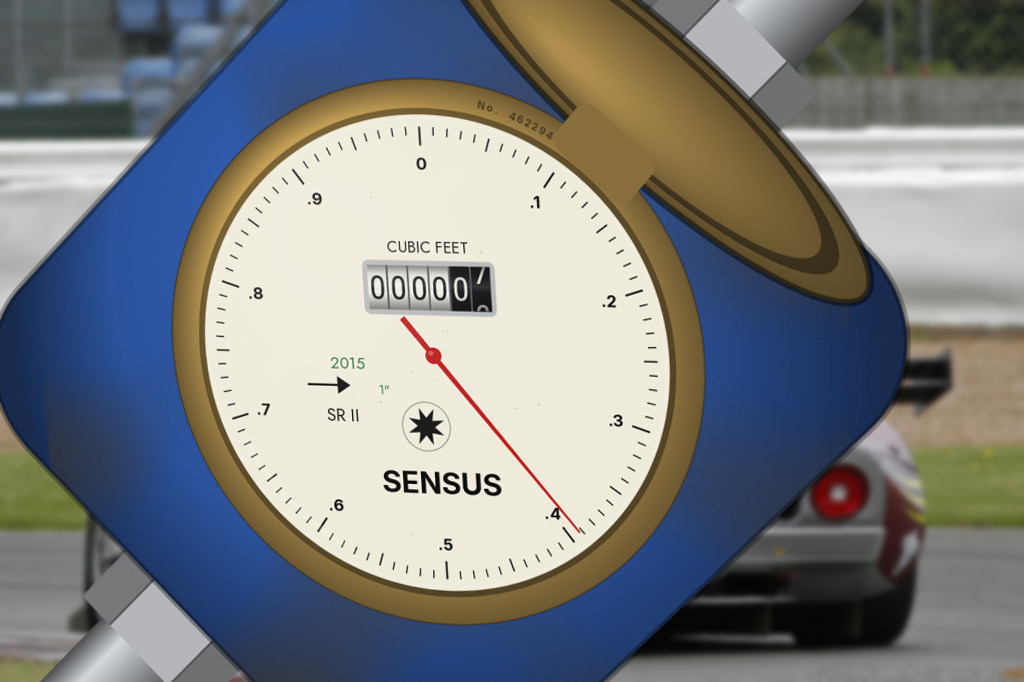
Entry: 7.39; ft³
